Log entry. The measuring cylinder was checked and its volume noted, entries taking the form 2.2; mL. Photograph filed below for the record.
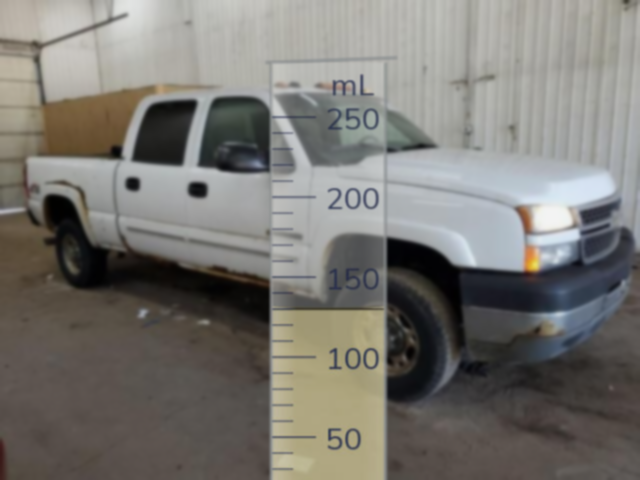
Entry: 130; mL
